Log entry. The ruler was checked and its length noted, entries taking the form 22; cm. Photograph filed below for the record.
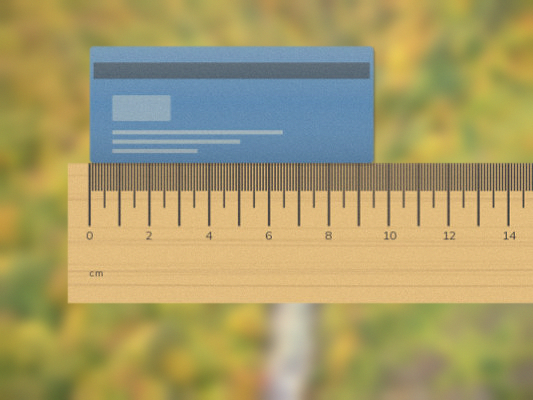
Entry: 9.5; cm
